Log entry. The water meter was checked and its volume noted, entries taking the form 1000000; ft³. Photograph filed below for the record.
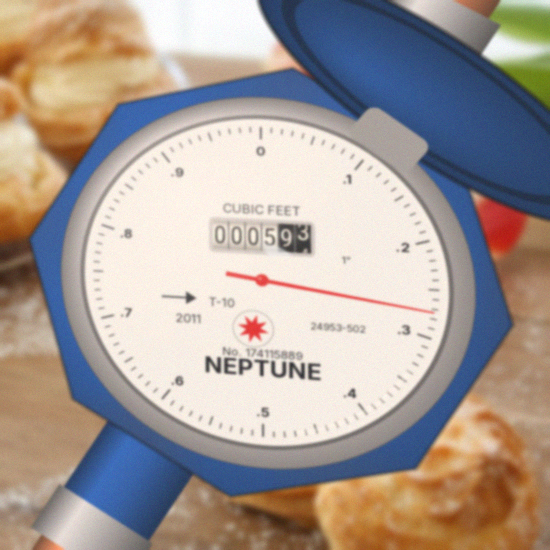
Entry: 593.27; ft³
